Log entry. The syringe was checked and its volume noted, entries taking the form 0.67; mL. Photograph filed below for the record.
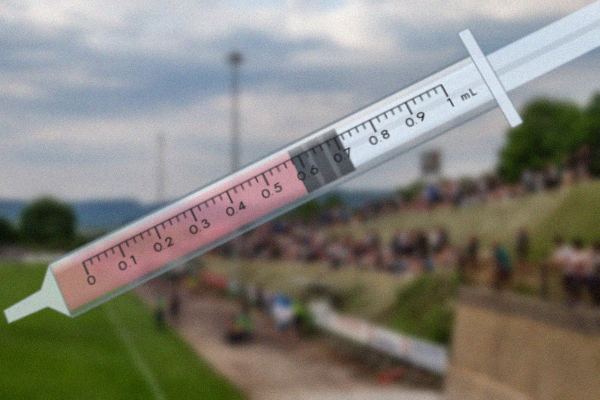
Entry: 0.58; mL
